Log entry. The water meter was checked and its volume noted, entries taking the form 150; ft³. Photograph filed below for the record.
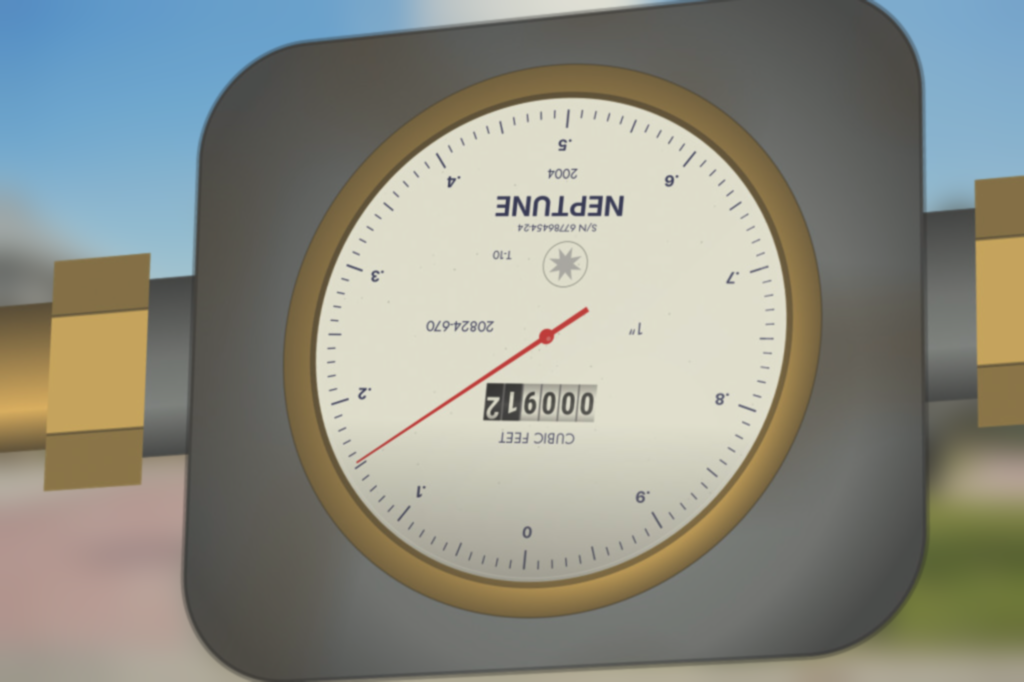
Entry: 912.15; ft³
